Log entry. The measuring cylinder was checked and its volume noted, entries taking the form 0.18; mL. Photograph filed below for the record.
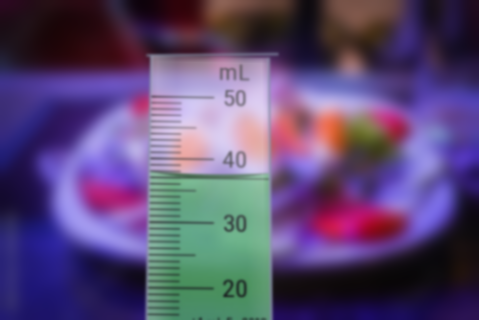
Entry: 37; mL
